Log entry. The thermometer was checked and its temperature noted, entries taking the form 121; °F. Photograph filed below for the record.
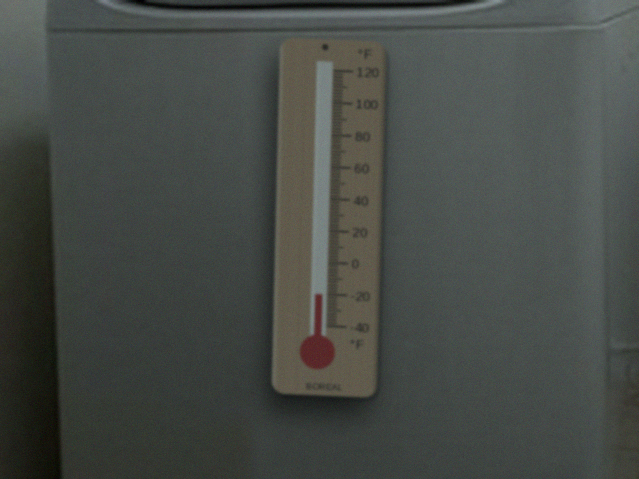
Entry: -20; °F
